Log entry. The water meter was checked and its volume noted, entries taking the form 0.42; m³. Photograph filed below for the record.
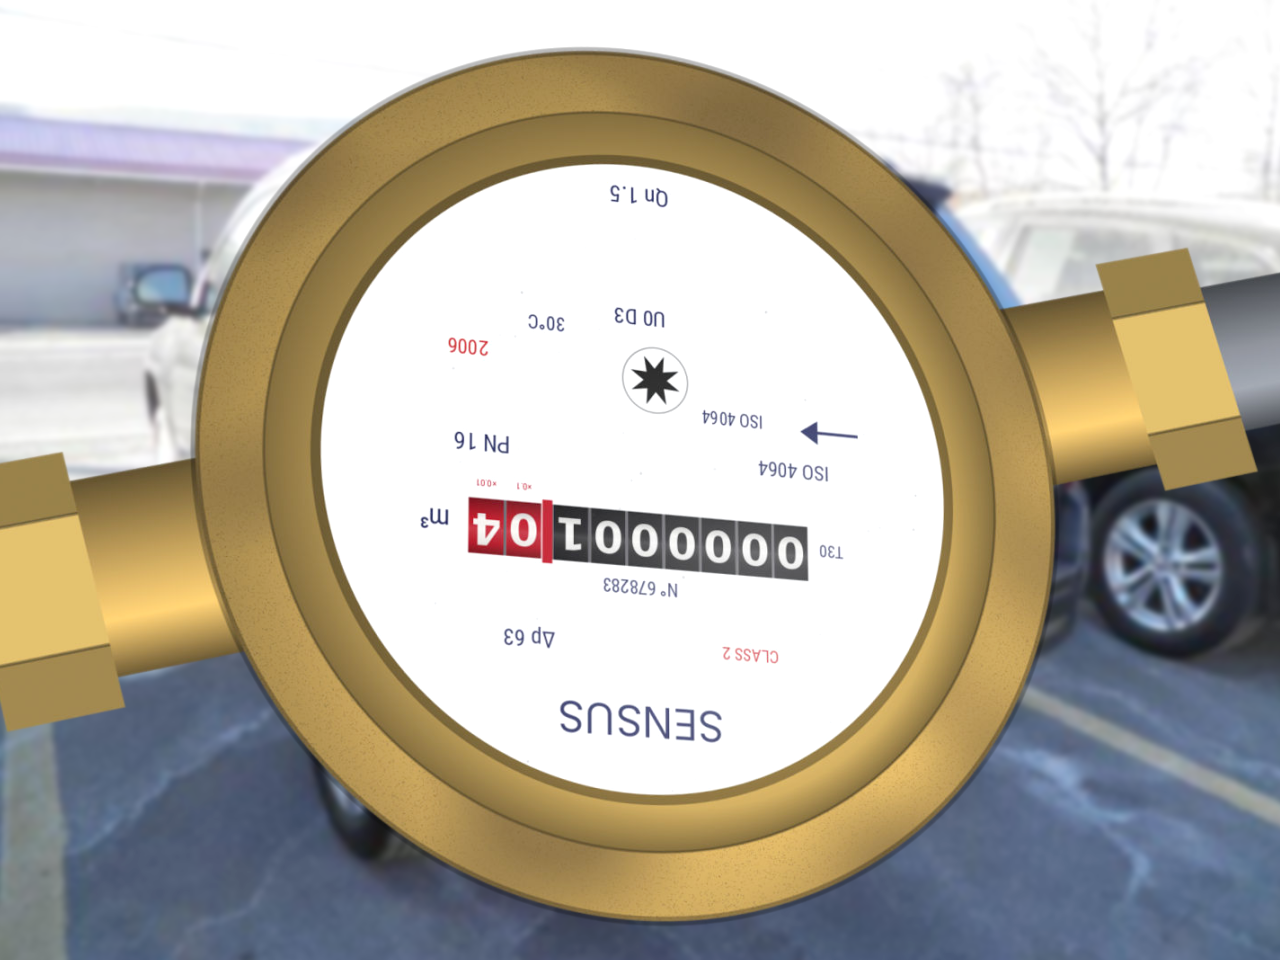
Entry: 1.04; m³
